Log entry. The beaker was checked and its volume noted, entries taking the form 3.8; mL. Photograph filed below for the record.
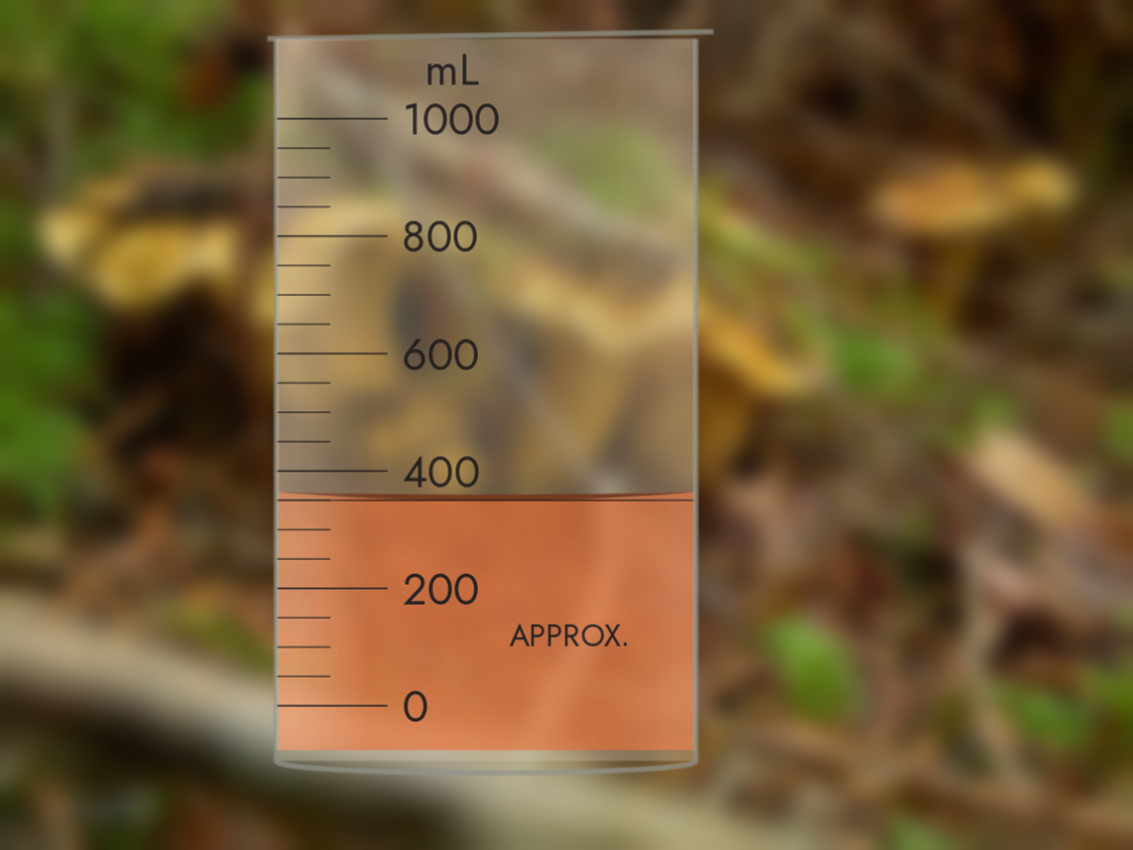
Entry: 350; mL
